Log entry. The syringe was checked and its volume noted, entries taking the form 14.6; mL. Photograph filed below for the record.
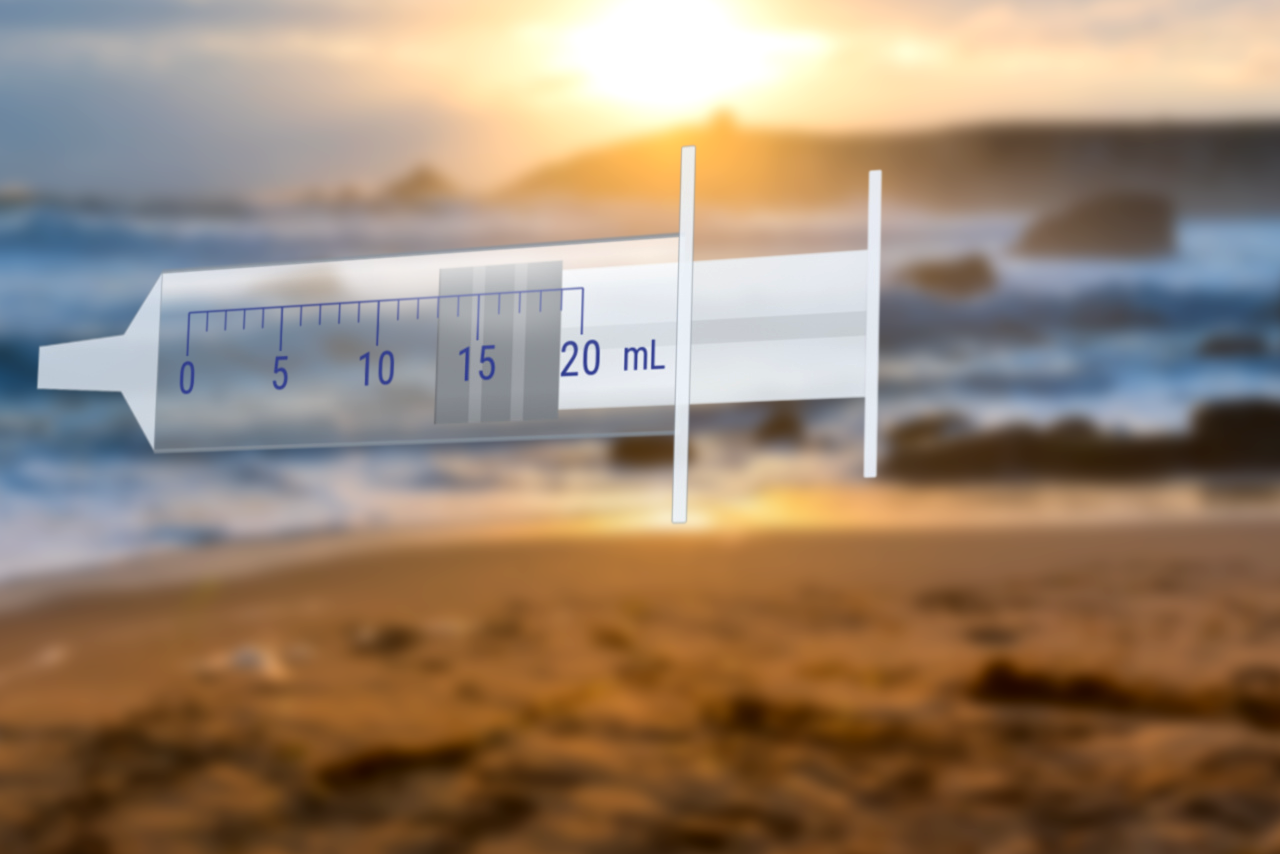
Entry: 13; mL
